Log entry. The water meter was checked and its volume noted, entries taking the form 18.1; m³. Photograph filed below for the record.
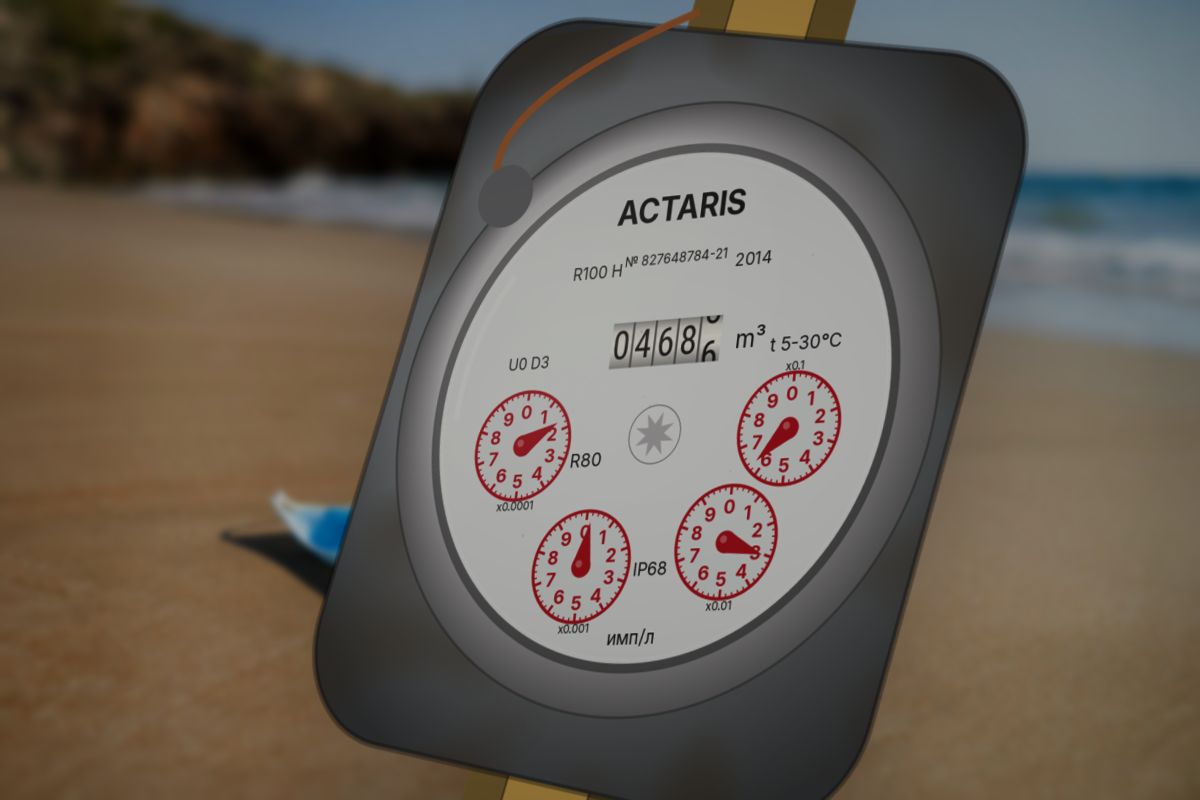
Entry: 4685.6301; m³
